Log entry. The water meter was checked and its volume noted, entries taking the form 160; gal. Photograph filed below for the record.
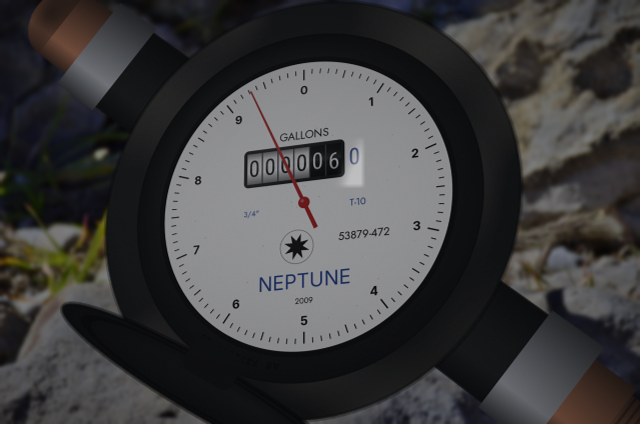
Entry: 59.3; gal
